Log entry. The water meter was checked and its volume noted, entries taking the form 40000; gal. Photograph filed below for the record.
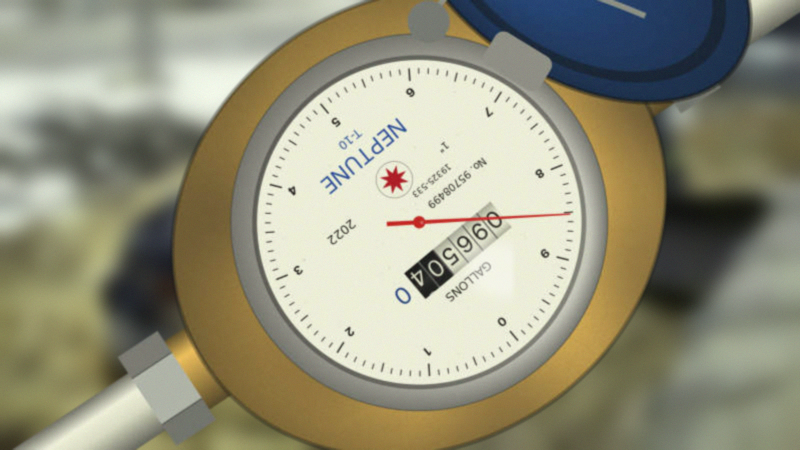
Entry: 965038.5; gal
